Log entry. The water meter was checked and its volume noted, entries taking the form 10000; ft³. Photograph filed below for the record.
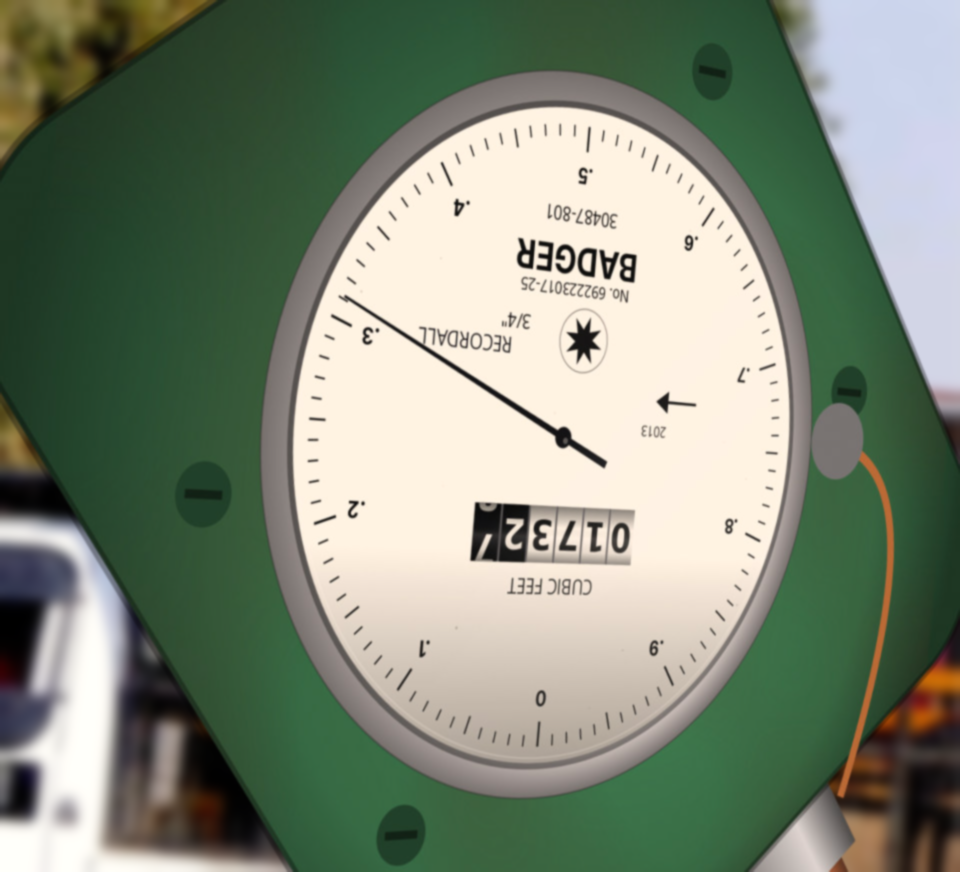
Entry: 17327.31; ft³
